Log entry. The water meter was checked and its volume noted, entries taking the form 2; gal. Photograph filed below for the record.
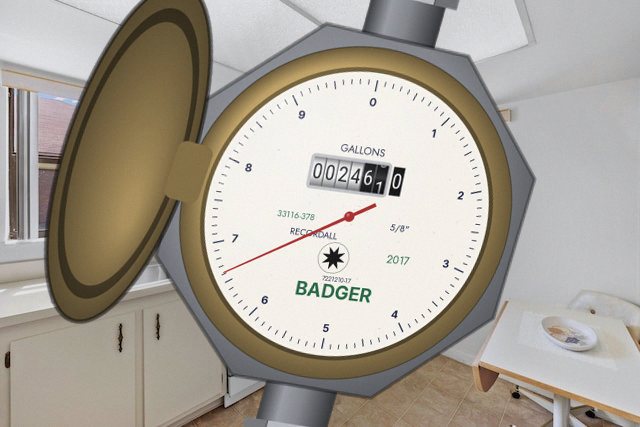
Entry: 24606.6; gal
